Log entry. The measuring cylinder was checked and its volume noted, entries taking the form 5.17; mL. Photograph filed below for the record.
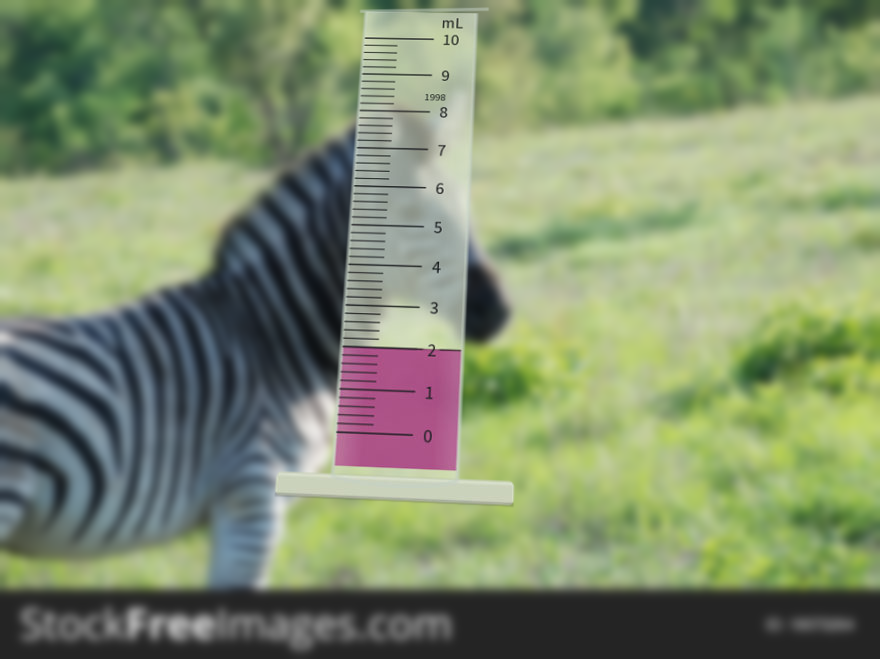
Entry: 2; mL
